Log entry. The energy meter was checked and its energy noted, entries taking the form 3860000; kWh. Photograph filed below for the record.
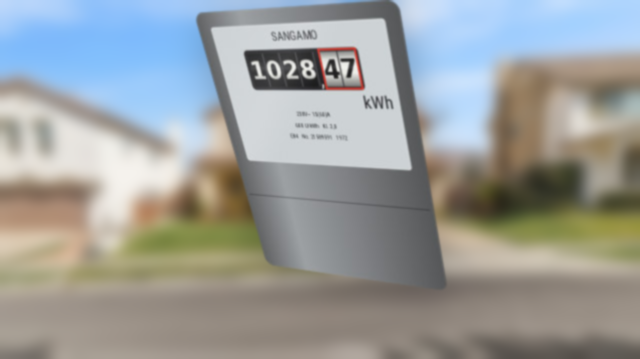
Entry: 1028.47; kWh
